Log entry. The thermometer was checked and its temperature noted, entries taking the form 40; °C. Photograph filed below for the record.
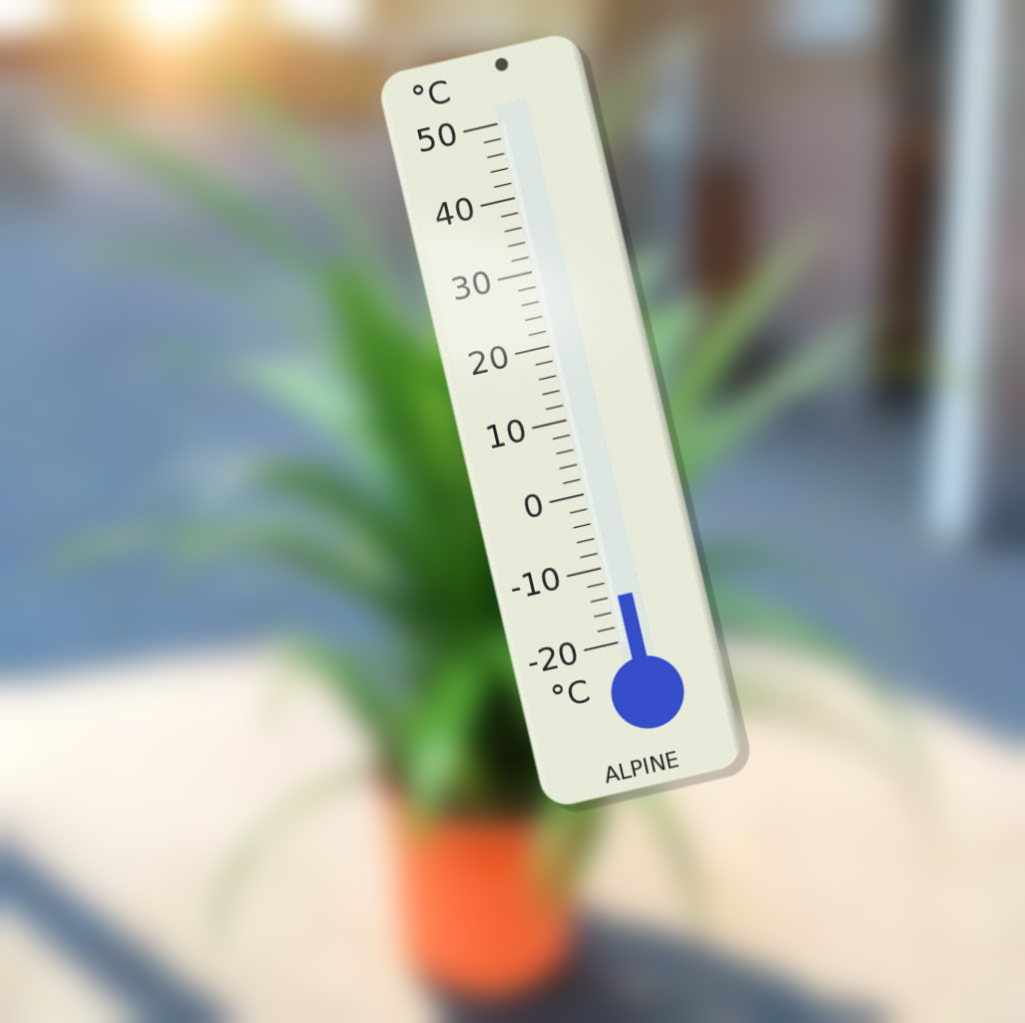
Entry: -14; °C
